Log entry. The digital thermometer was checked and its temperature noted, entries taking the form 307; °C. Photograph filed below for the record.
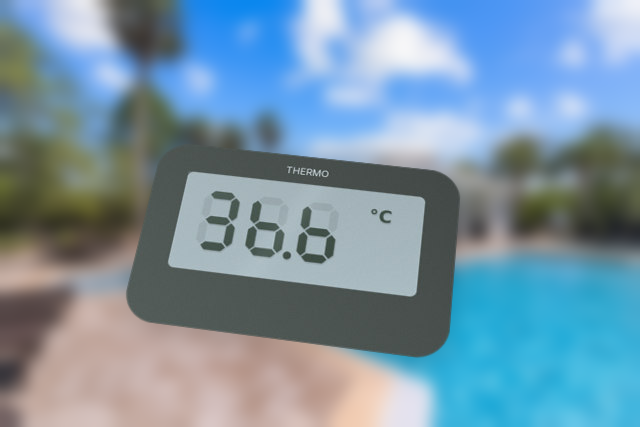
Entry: 36.6; °C
